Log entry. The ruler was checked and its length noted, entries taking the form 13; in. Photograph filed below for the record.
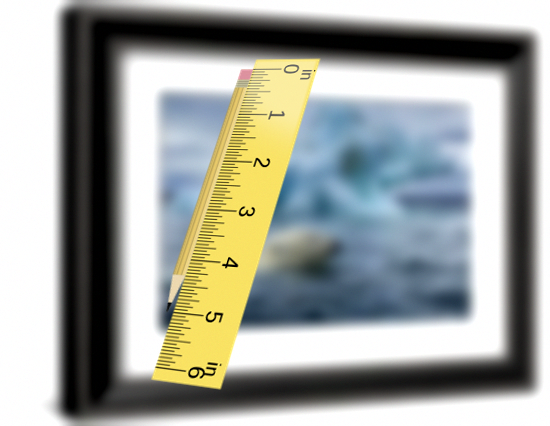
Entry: 5; in
